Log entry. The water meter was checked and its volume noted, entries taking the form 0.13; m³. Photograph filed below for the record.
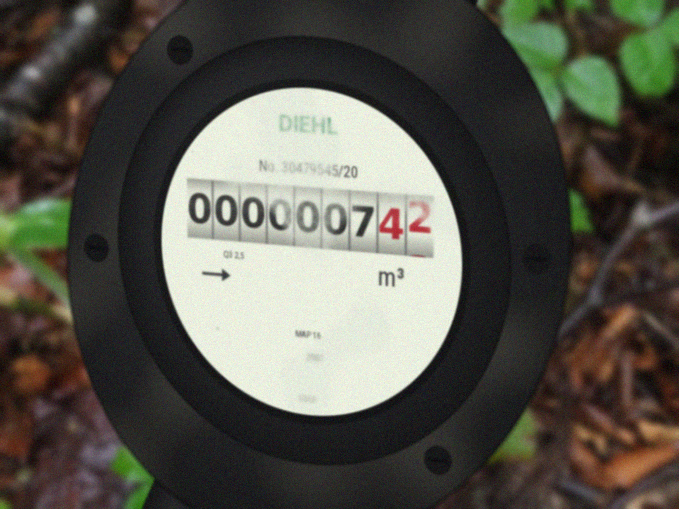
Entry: 7.42; m³
